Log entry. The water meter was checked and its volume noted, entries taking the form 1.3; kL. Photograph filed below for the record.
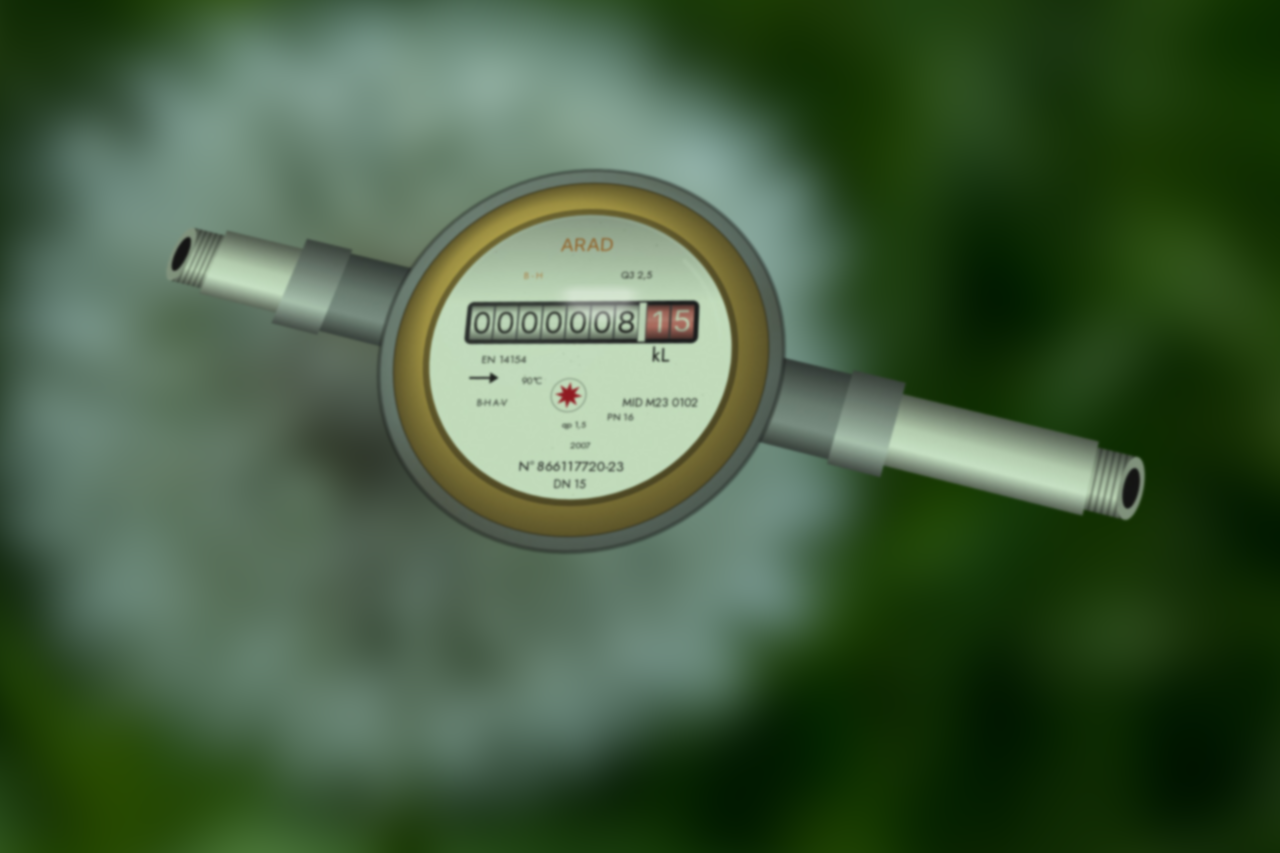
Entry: 8.15; kL
